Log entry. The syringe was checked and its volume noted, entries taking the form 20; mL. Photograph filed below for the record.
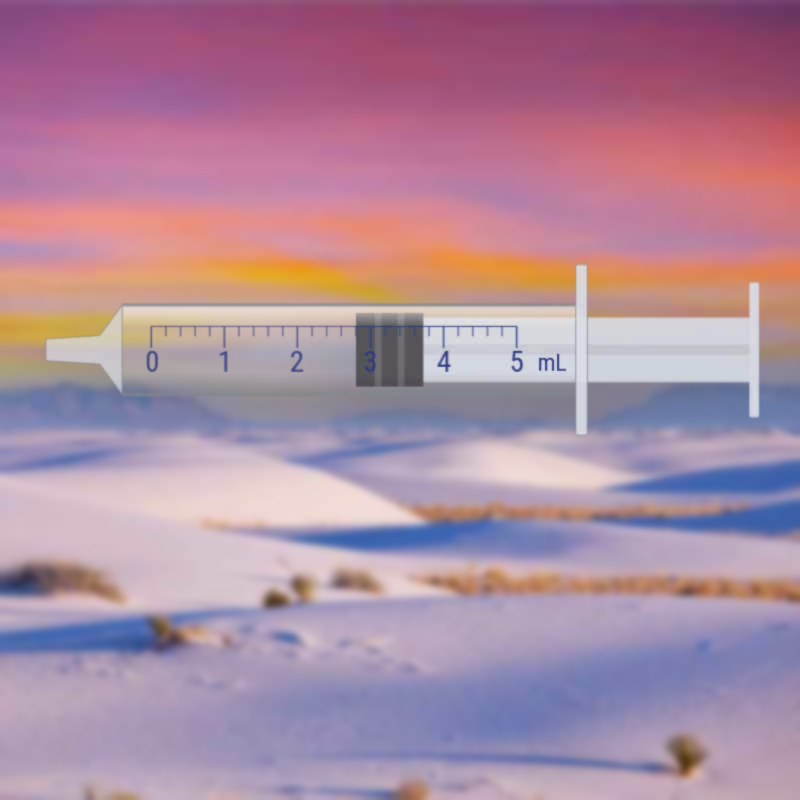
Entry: 2.8; mL
